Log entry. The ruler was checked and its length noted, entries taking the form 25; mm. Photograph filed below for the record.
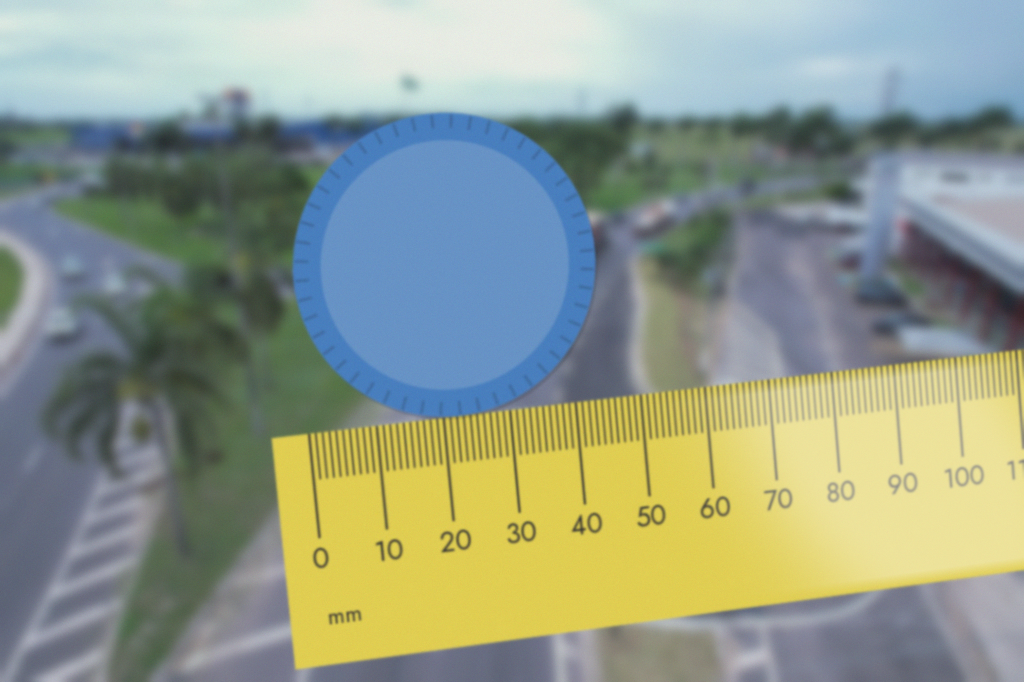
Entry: 45; mm
